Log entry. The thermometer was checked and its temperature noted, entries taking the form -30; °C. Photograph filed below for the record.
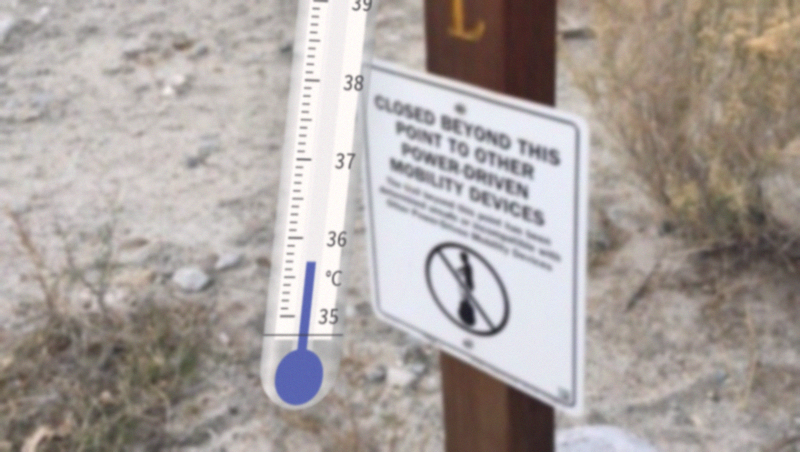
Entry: 35.7; °C
